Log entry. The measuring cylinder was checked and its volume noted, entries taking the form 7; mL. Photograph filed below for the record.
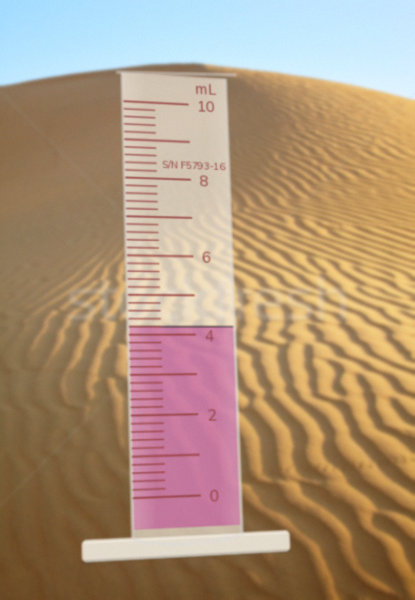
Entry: 4.2; mL
